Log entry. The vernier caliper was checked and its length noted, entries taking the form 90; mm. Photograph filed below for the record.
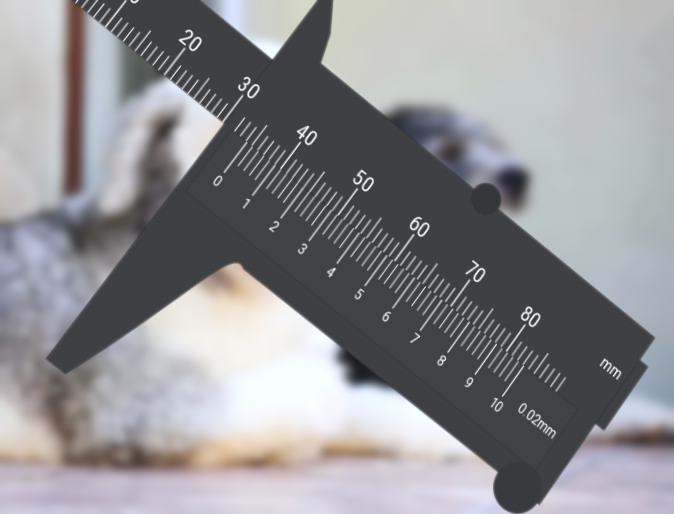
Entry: 34.2; mm
